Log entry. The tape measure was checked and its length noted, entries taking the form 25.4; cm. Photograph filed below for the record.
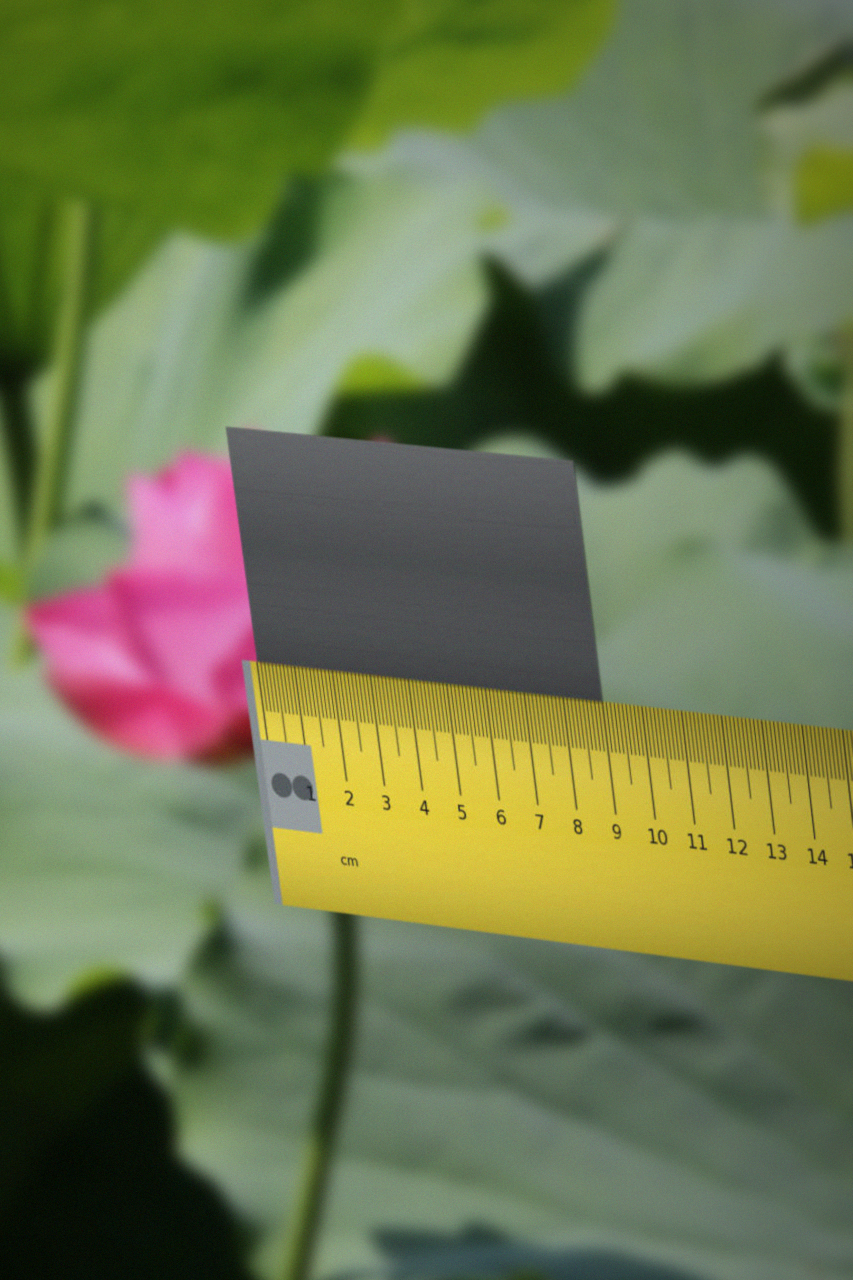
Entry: 9; cm
